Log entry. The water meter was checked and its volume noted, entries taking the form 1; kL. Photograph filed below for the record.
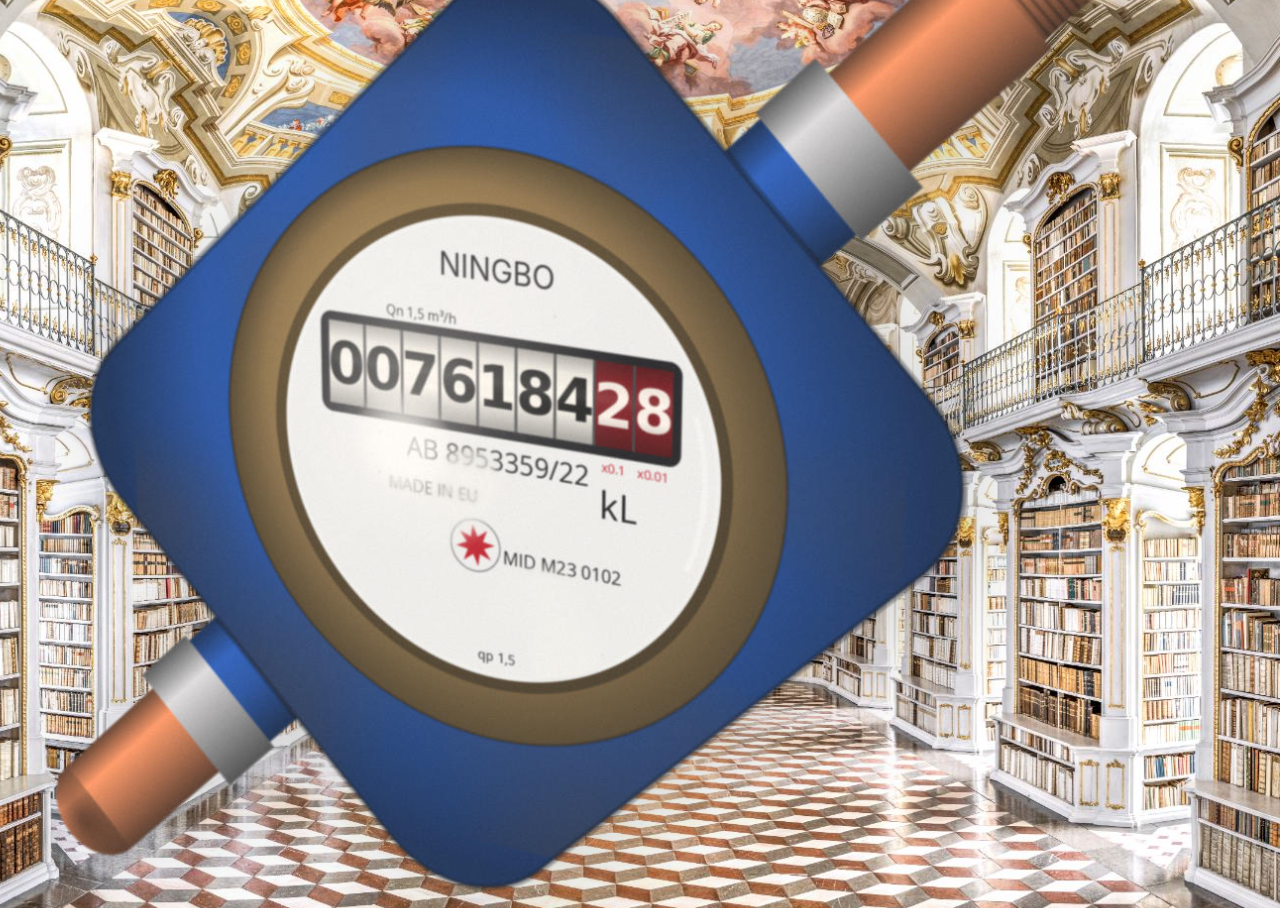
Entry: 76184.28; kL
